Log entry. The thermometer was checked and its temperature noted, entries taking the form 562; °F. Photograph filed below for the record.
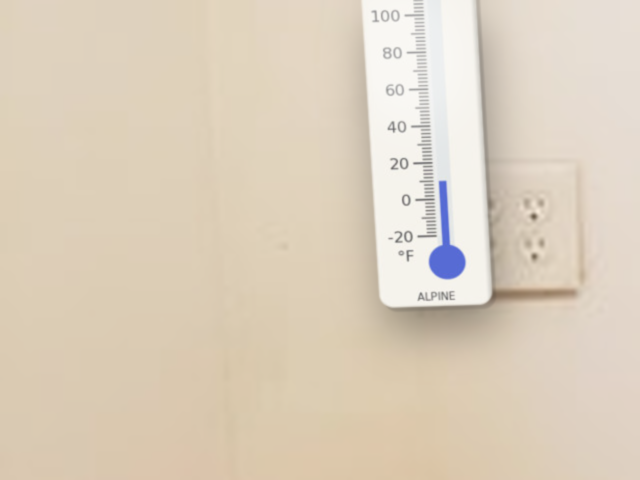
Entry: 10; °F
